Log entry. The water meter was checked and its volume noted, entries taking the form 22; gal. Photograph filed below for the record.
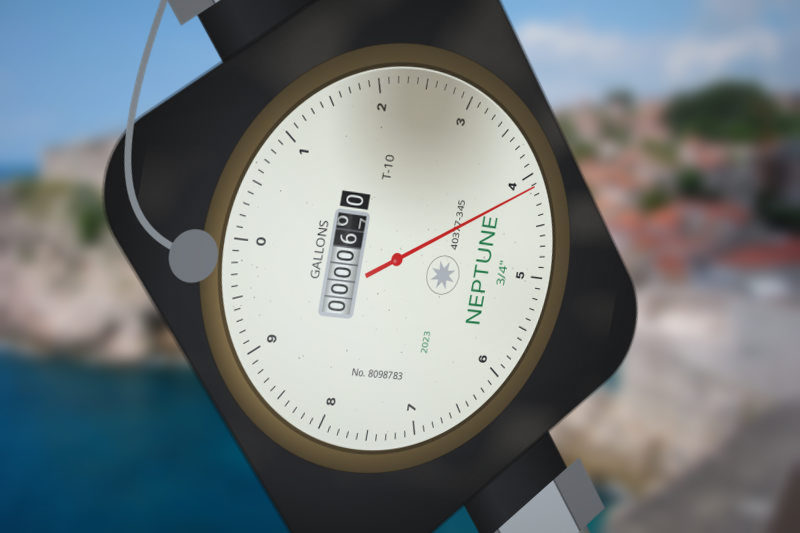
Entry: 664.1; gal
